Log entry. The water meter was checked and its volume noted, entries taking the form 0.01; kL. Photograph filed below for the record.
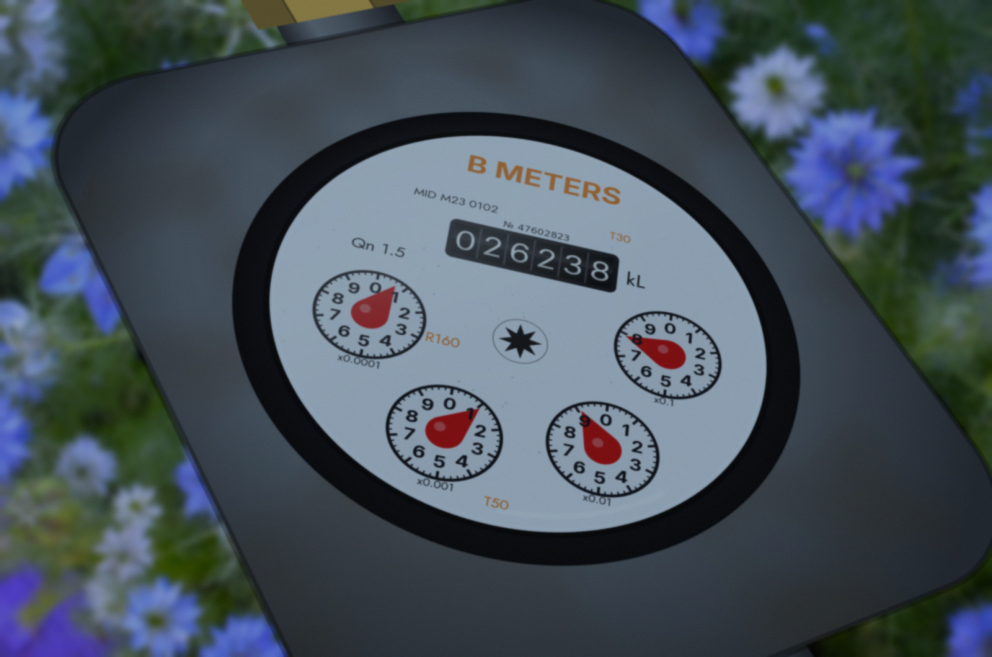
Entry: 26238.7910; kL
